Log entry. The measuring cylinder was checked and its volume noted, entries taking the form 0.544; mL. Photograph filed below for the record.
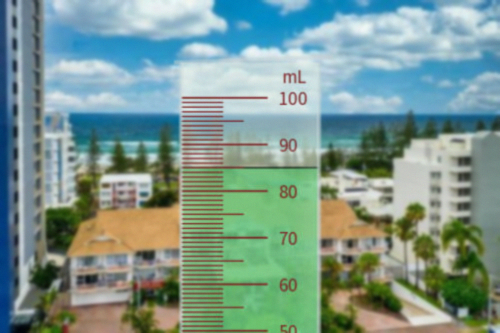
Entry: 85; mL
